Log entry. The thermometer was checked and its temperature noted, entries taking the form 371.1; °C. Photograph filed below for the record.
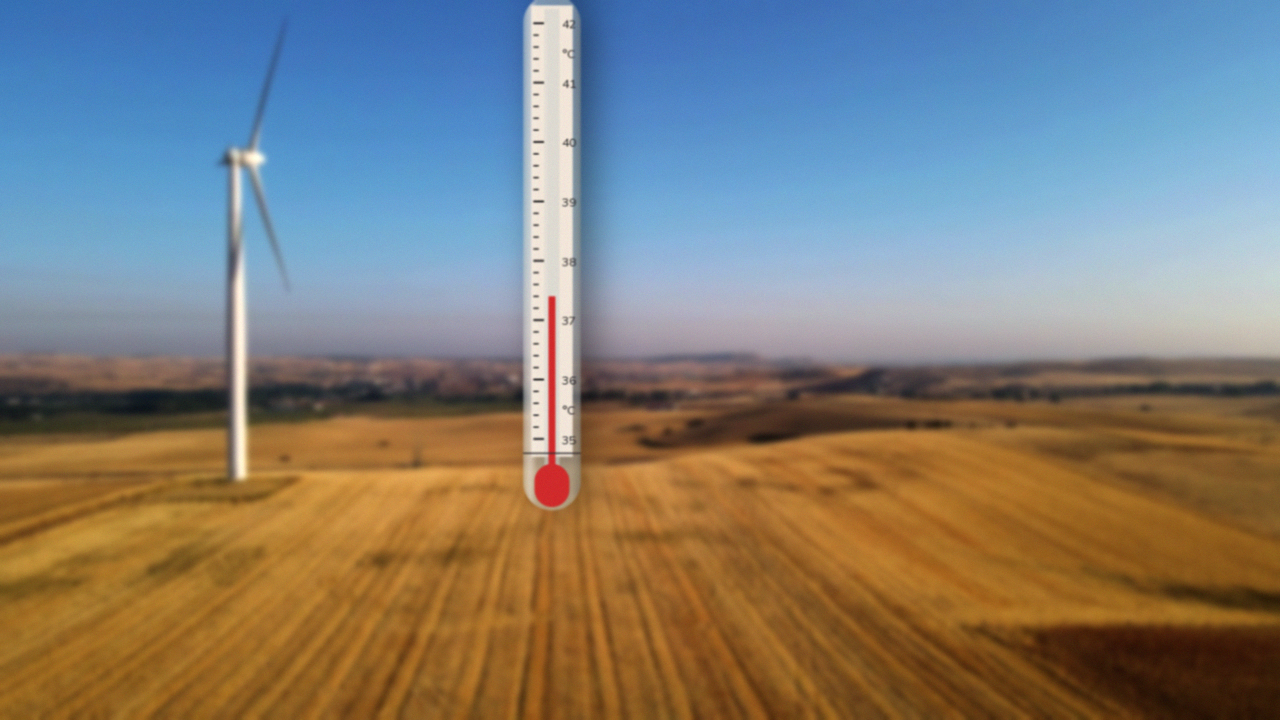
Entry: 37.4; °C
